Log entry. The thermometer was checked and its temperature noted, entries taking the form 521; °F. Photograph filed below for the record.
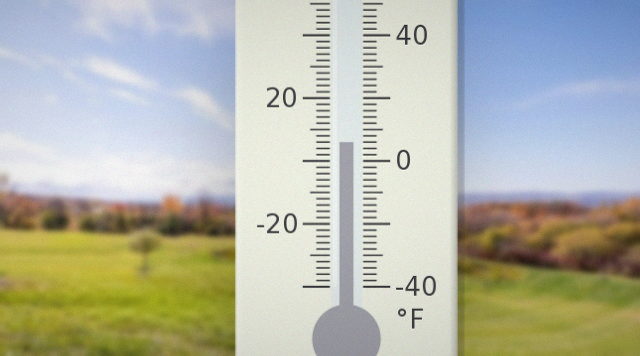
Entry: 6; °F
